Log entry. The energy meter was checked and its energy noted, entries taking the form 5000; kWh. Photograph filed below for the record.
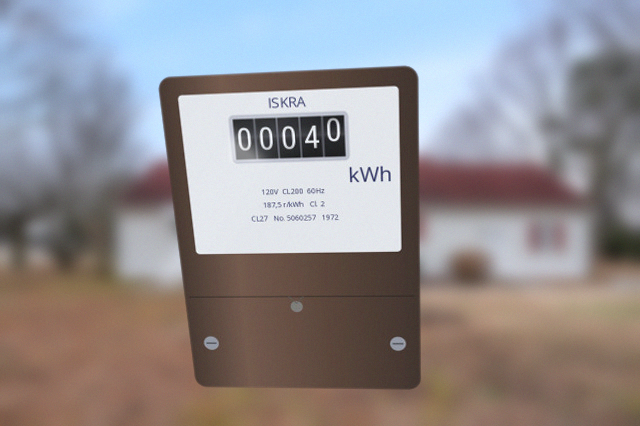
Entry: 40; kWh
